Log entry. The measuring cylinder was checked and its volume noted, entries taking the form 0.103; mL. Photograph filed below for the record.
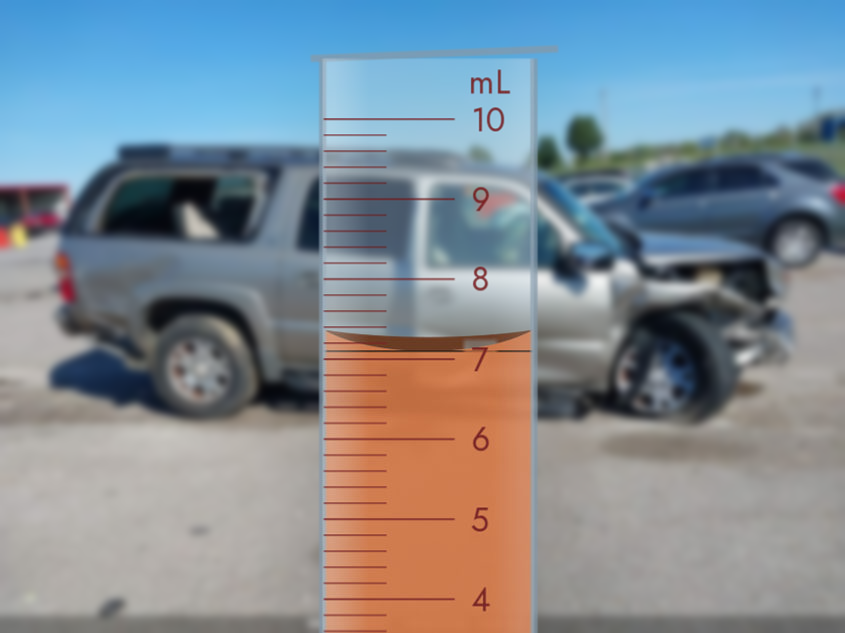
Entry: 7.1; mL
